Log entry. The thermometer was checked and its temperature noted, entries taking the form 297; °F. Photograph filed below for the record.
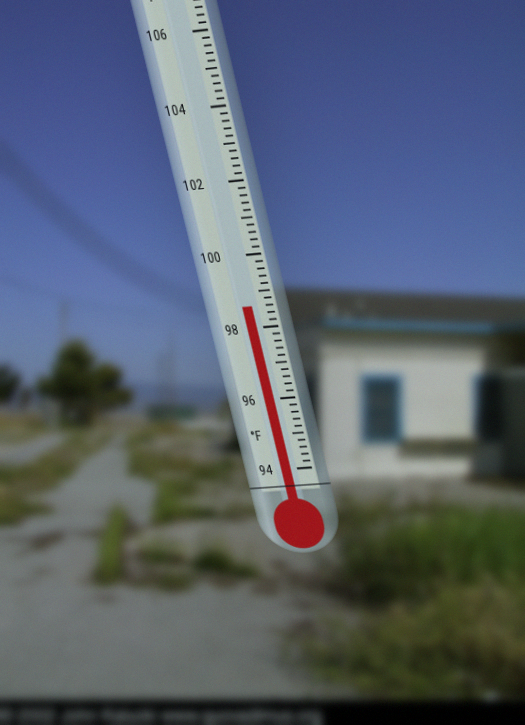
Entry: 98.6; °F
